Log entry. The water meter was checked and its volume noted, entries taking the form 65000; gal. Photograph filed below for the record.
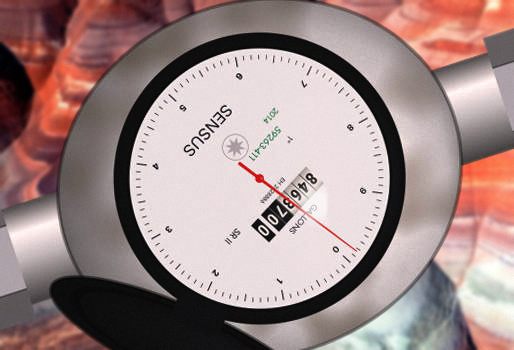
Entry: 8463699.8; gal
